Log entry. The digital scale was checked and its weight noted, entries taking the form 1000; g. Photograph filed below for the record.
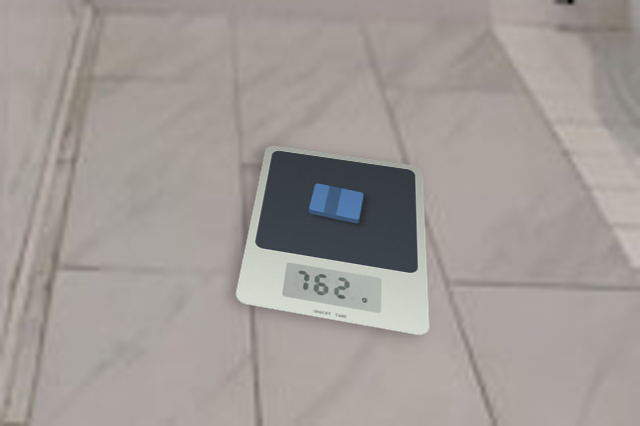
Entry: 762; g
